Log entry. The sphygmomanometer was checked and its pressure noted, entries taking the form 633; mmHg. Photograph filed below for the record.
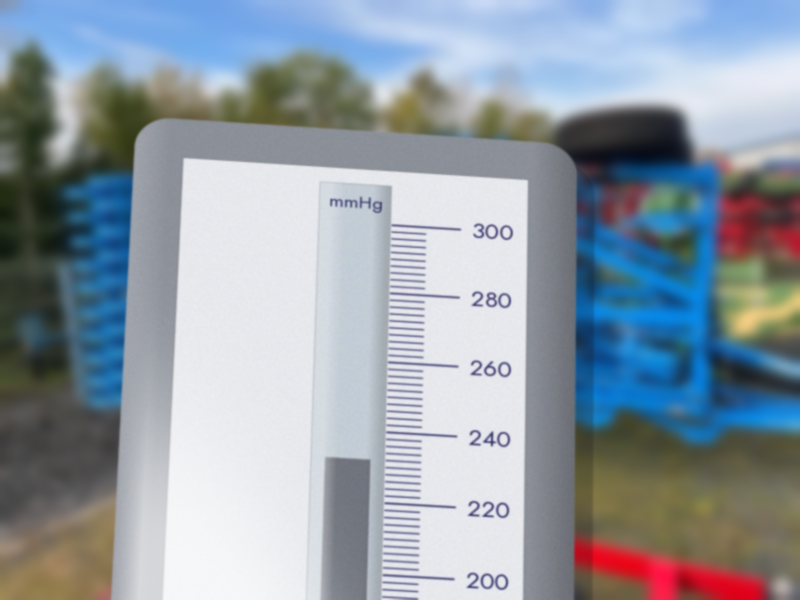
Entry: 232; mmHg
